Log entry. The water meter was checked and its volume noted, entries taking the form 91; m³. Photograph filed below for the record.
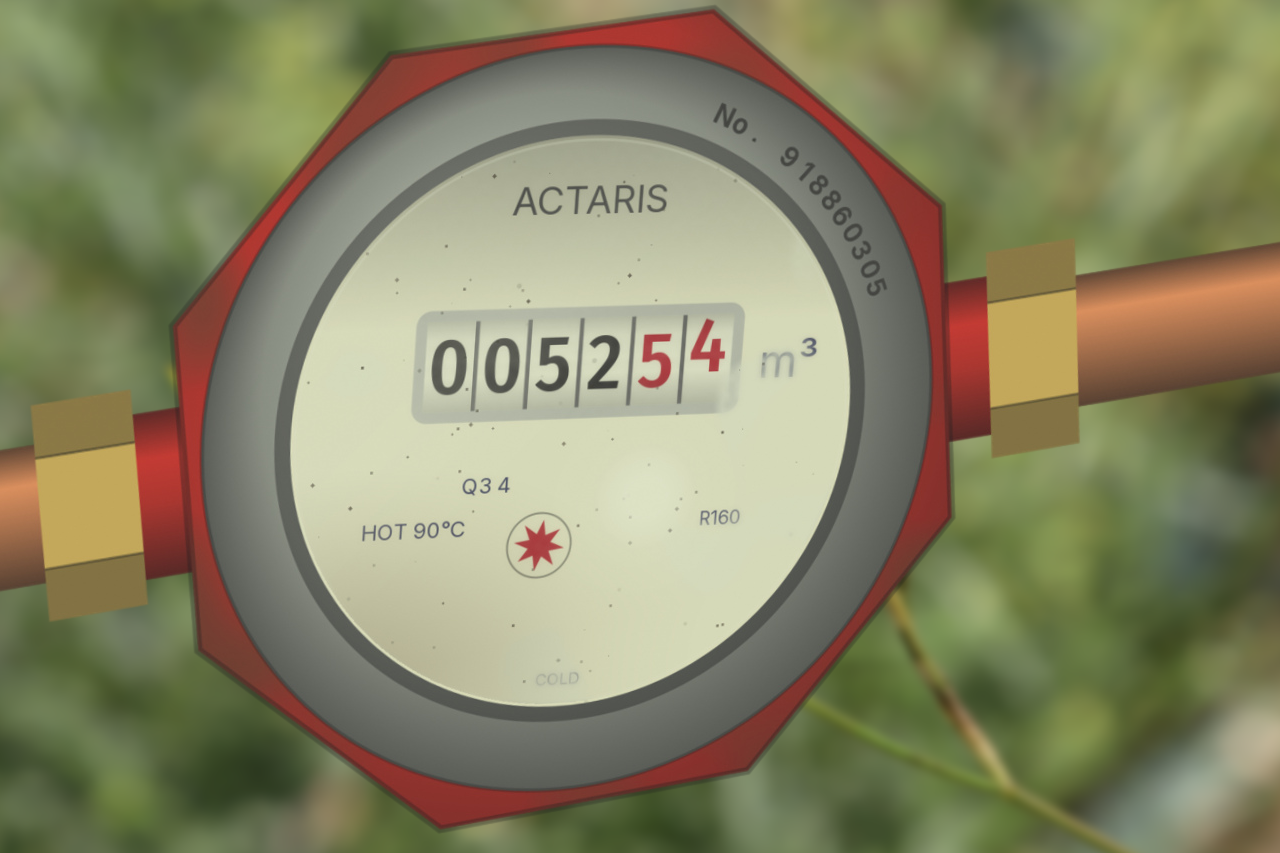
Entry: 52.54; m³
